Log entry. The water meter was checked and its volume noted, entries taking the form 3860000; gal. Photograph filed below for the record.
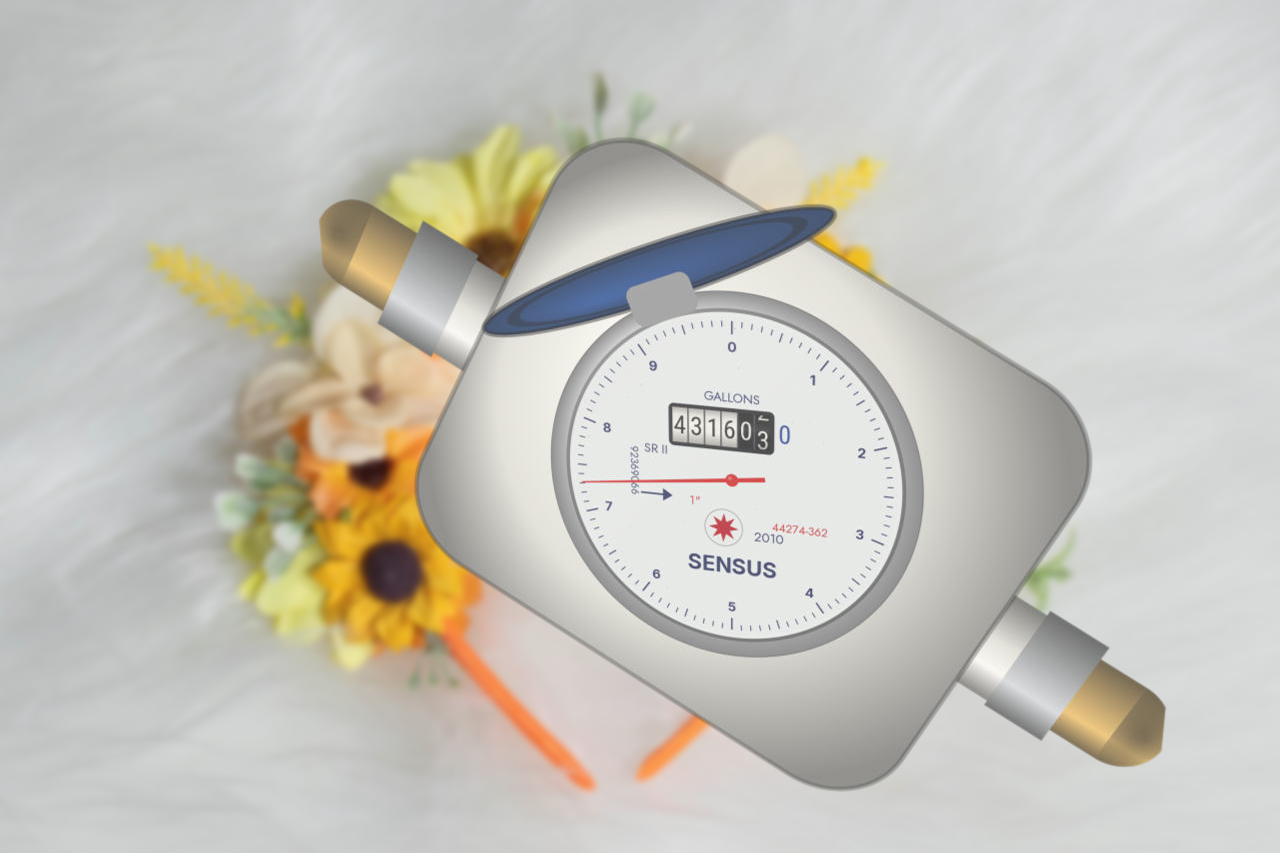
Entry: 4316027.3; gal
